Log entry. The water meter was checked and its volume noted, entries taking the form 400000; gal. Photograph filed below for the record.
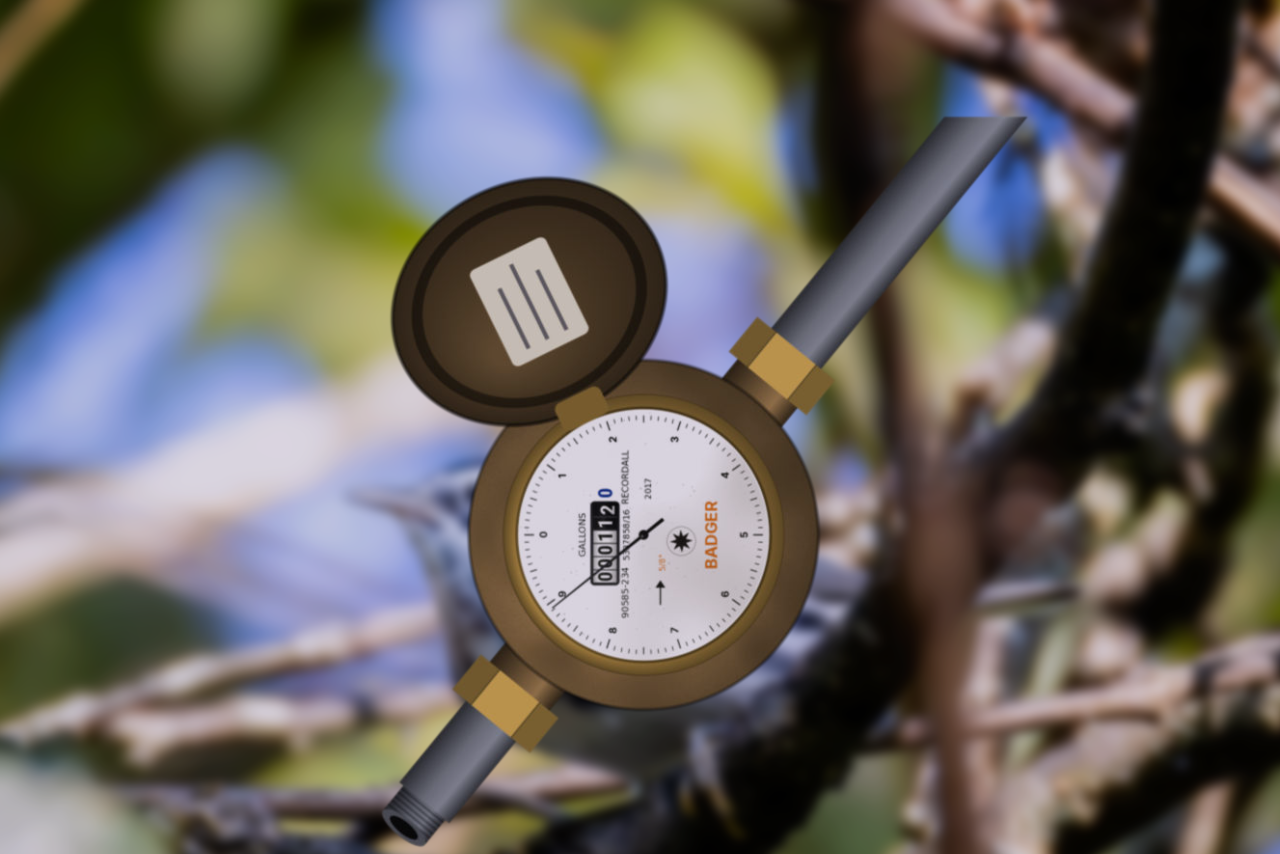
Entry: 1118.9; gal
